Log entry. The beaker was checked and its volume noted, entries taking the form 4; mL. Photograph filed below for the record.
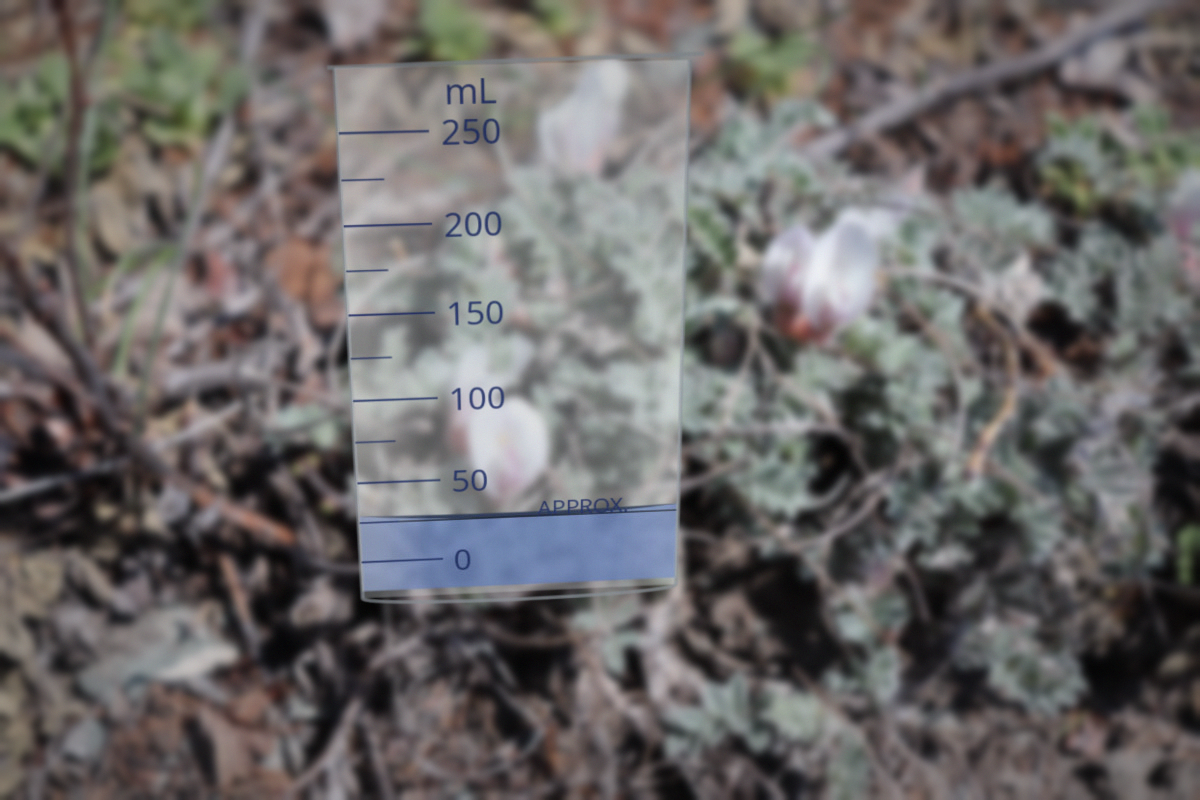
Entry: 25; mL
